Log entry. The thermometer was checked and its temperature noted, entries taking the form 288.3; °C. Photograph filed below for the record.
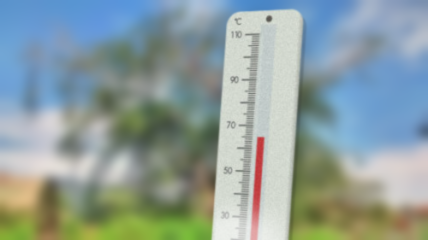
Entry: 65; °C
